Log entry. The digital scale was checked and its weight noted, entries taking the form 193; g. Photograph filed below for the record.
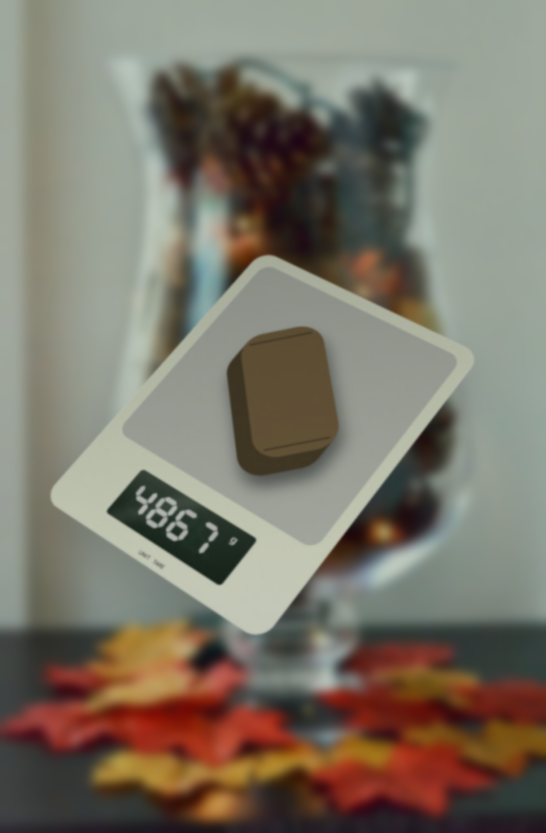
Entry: 4867; g
